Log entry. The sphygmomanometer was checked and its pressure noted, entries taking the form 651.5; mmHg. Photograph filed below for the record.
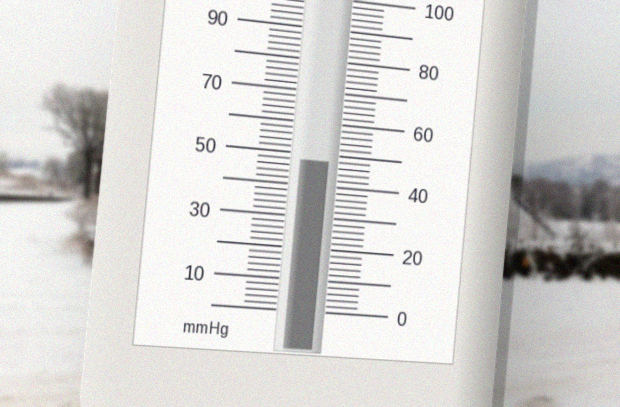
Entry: 48; mmHg
